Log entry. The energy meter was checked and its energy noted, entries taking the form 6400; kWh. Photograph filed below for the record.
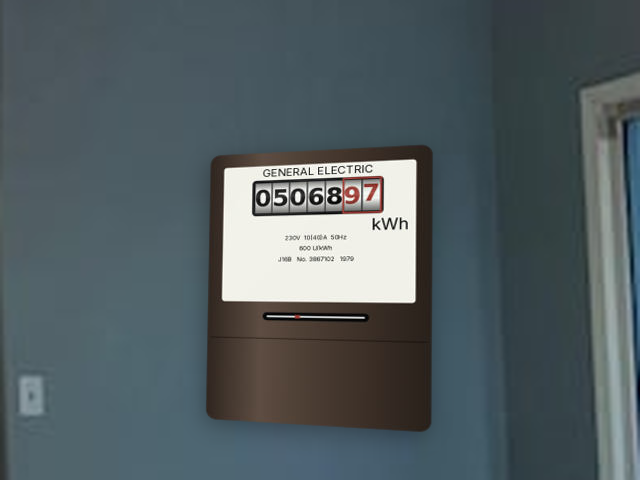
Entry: 5068.97; kWh
